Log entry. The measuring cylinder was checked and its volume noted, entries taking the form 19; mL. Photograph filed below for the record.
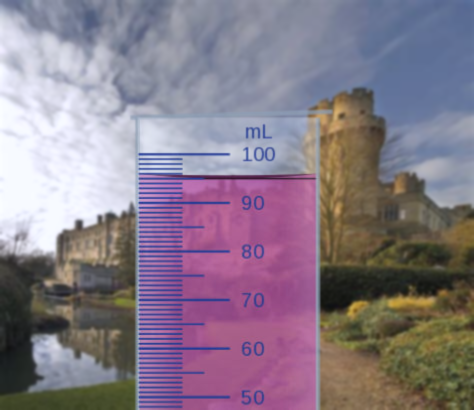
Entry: 95; mL
